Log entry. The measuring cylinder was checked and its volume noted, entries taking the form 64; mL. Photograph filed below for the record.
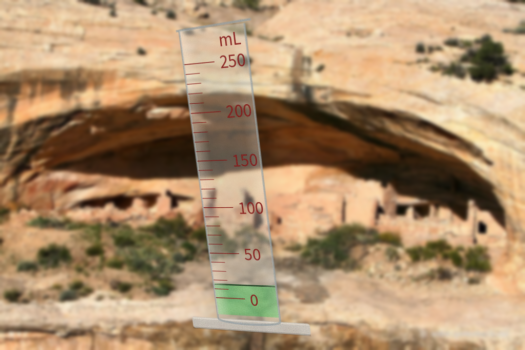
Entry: 15; mL
